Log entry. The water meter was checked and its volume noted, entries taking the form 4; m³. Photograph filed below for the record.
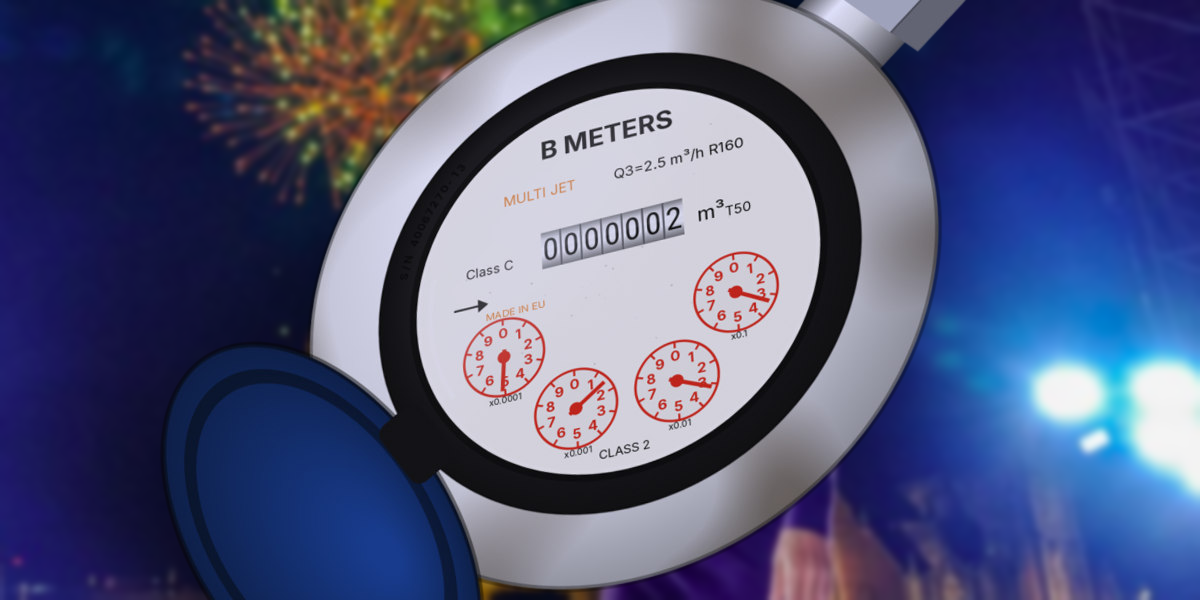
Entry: 2.3315; m³
